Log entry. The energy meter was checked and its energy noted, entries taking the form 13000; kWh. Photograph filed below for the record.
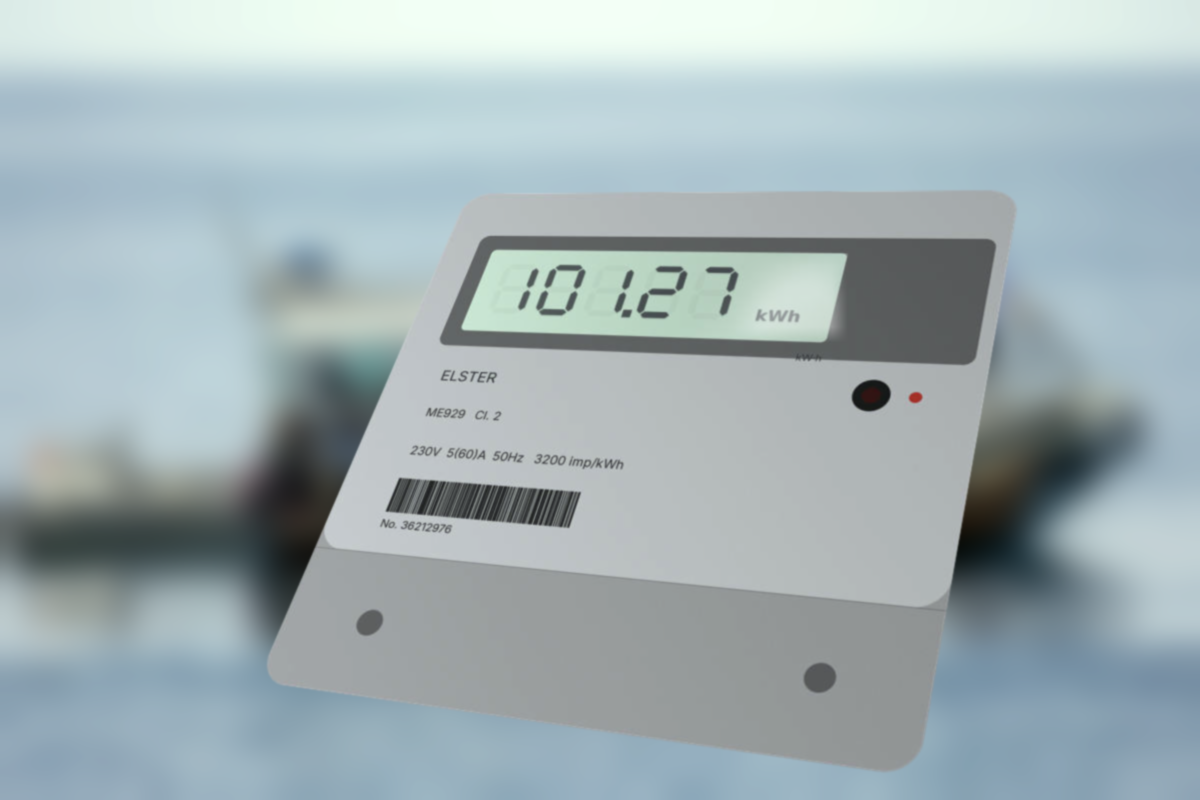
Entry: 101.27; kWh
